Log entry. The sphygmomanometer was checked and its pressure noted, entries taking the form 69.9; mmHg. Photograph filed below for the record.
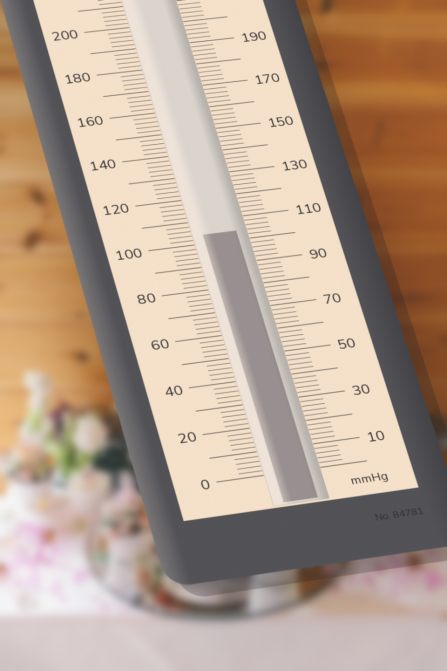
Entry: 104; mmHg
